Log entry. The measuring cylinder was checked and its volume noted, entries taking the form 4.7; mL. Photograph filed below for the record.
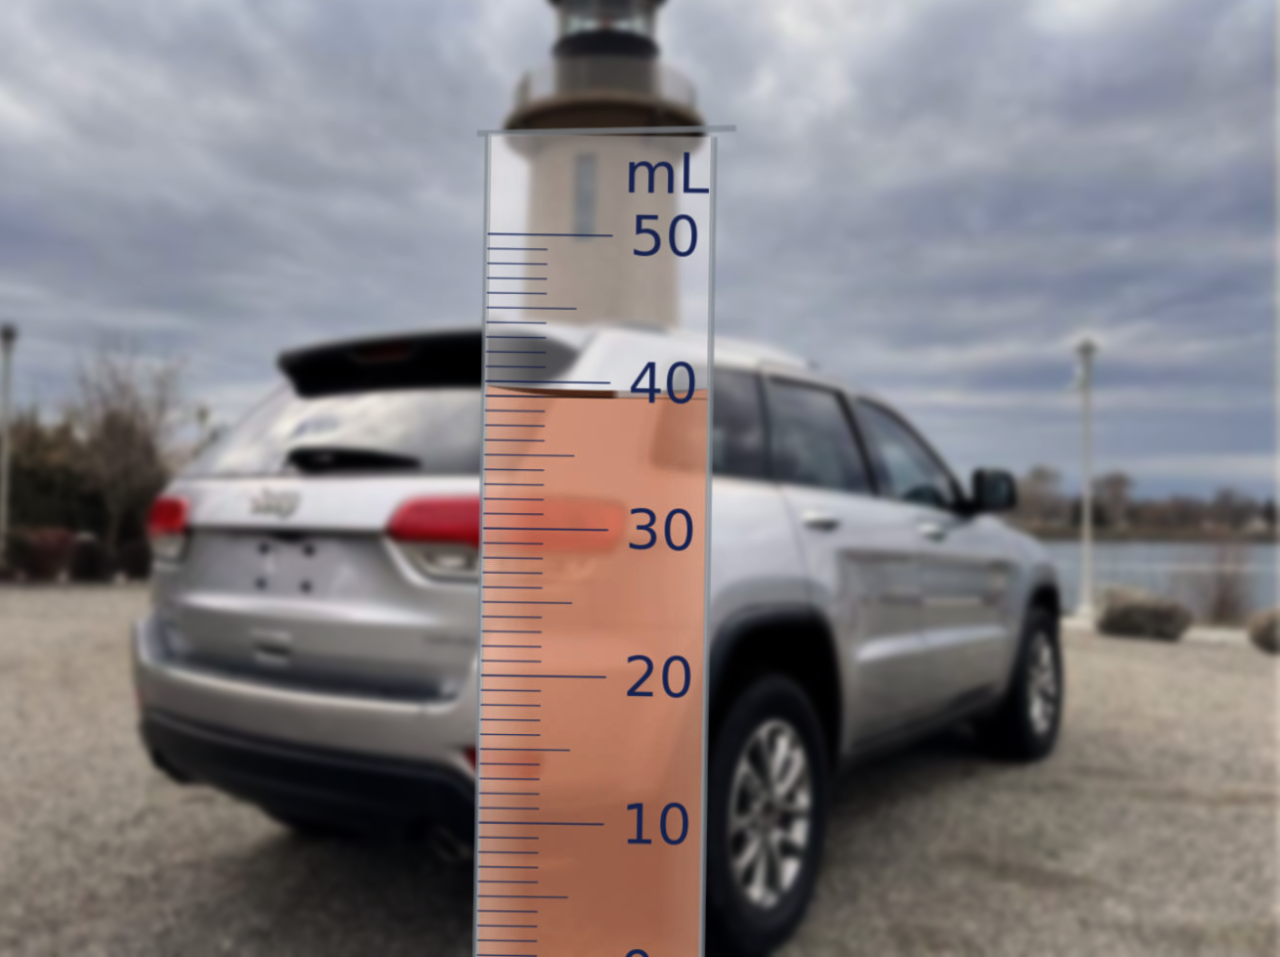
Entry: 39; mL
